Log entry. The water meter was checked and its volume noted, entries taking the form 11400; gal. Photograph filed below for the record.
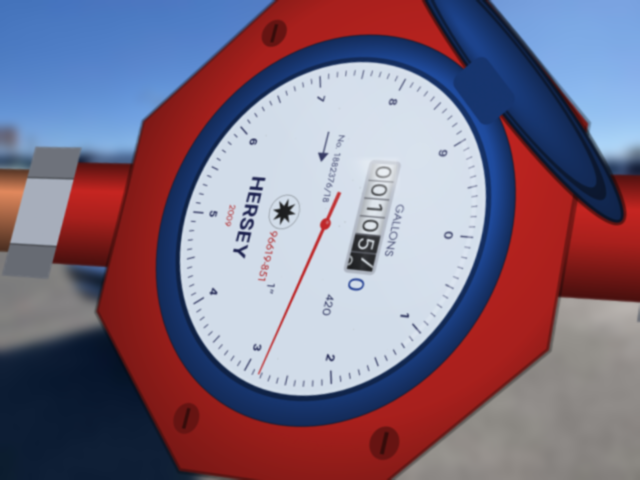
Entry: 10572.8; gal
